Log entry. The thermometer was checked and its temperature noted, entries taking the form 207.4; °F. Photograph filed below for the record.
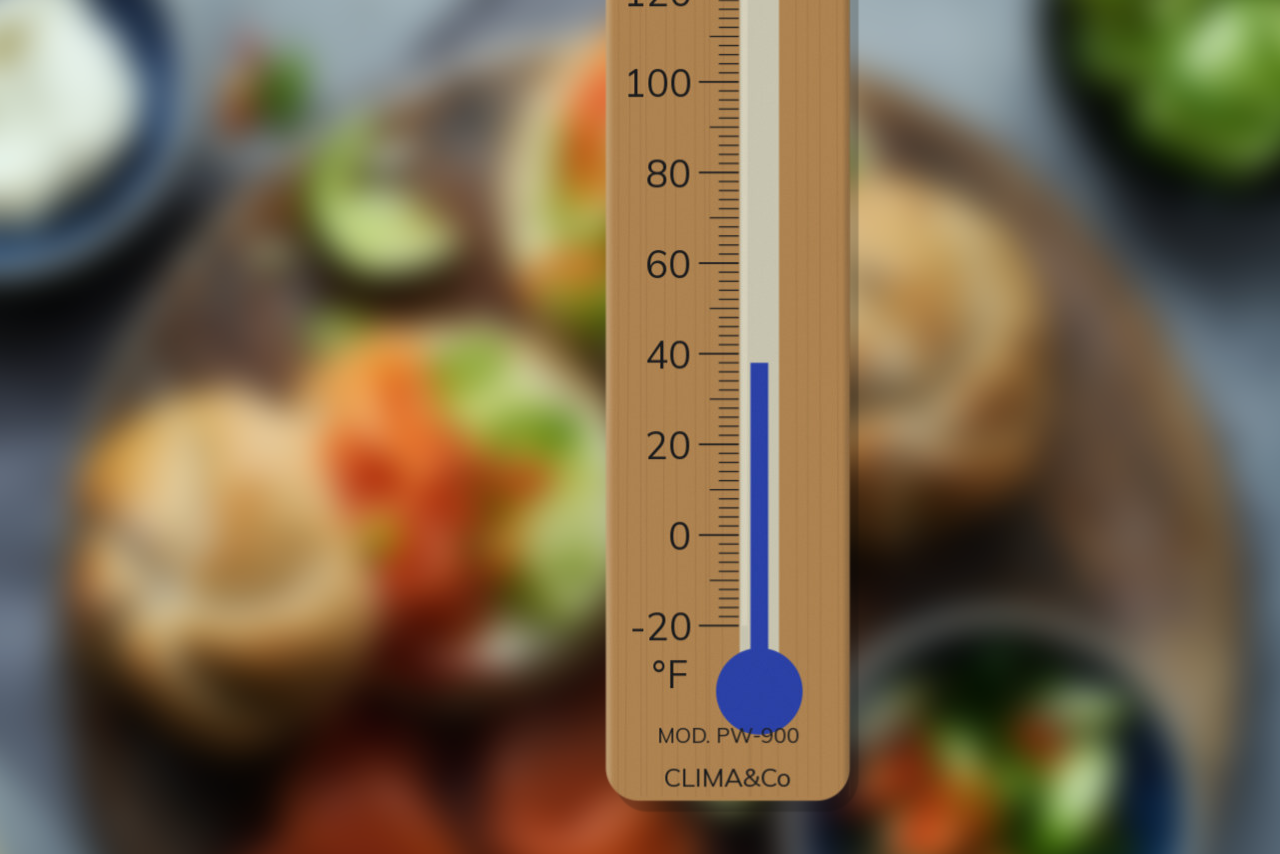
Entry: 38; °F
